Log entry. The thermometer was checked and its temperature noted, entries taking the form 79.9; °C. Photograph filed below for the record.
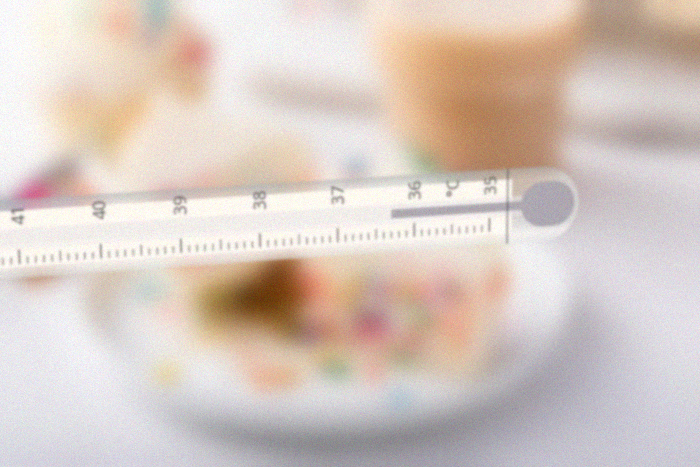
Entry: 36.3; °C
